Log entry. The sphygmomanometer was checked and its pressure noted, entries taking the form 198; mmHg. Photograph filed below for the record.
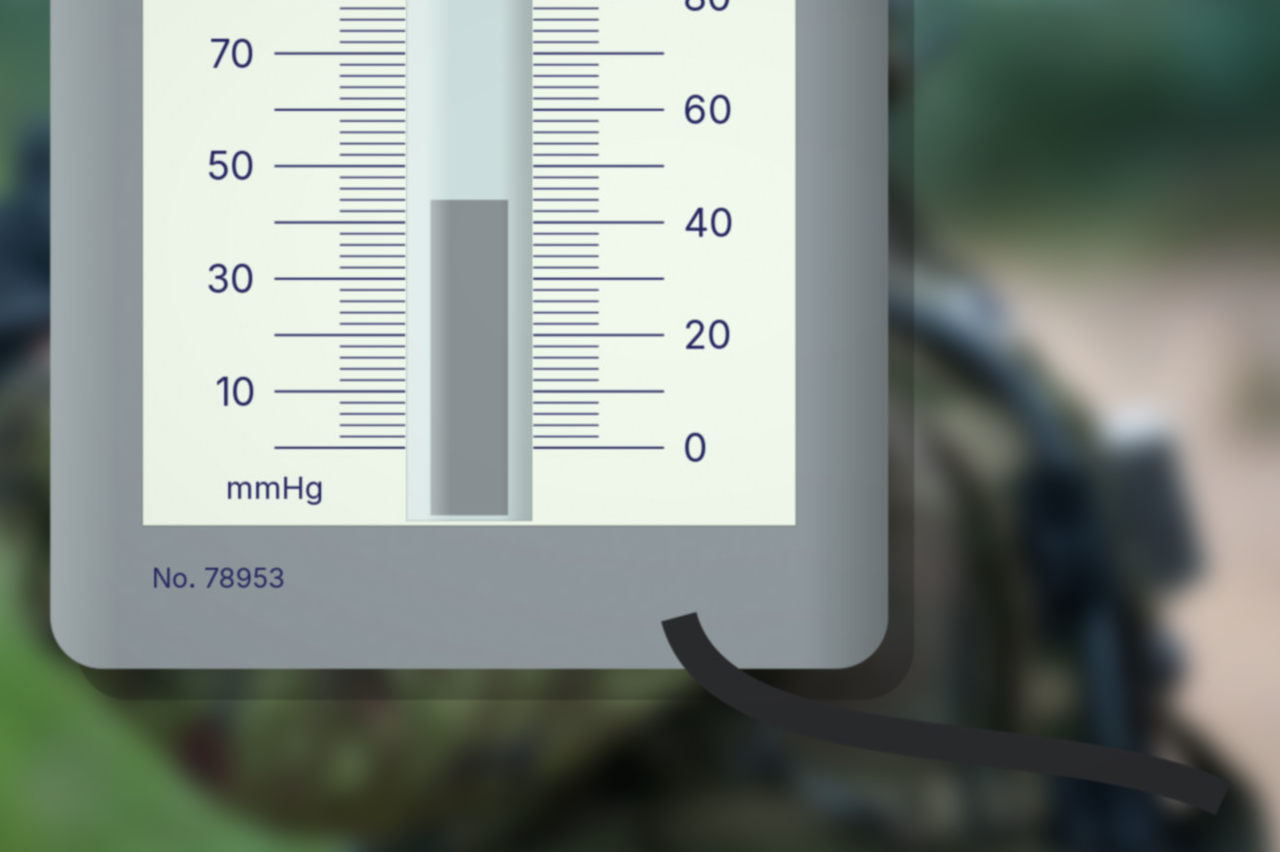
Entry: 44; mmHg
